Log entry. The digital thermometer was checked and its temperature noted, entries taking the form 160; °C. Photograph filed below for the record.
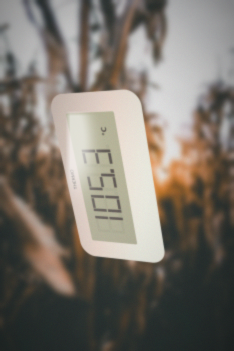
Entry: 105.3; °C
